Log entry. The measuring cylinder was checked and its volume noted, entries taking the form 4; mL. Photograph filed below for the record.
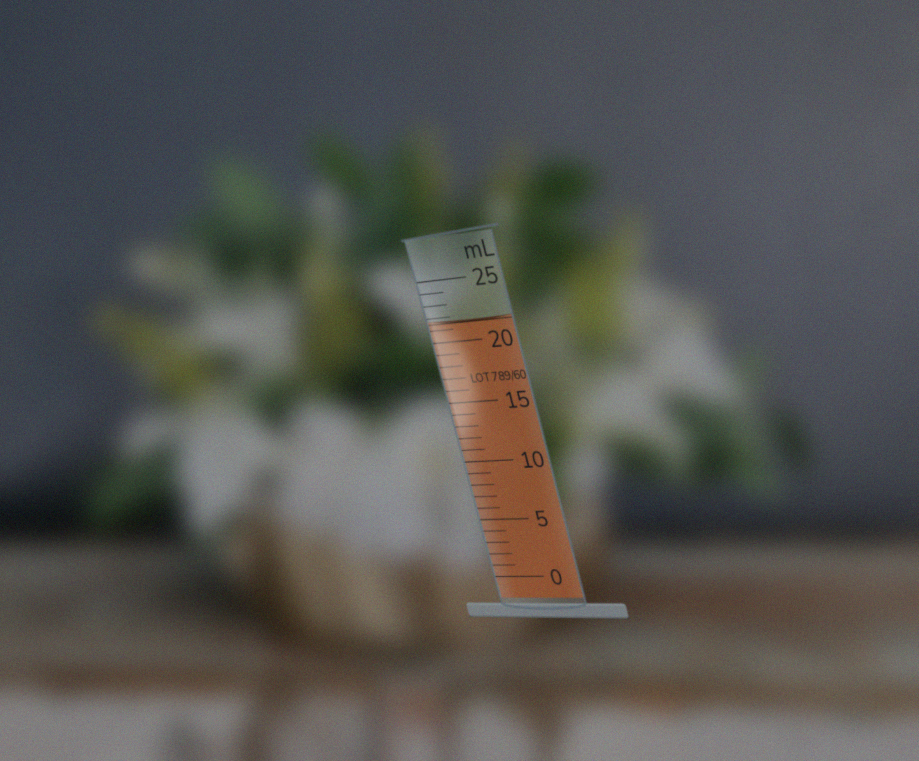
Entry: 21.5; mL
